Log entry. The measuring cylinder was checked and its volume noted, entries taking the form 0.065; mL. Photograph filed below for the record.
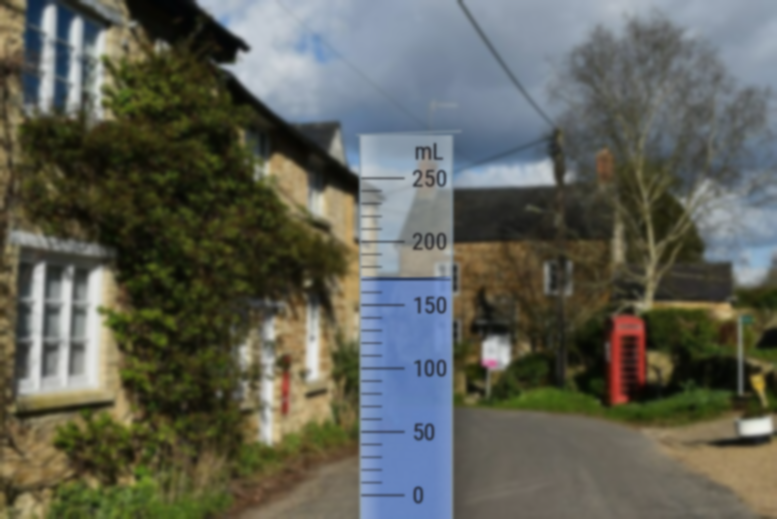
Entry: 170; mL
